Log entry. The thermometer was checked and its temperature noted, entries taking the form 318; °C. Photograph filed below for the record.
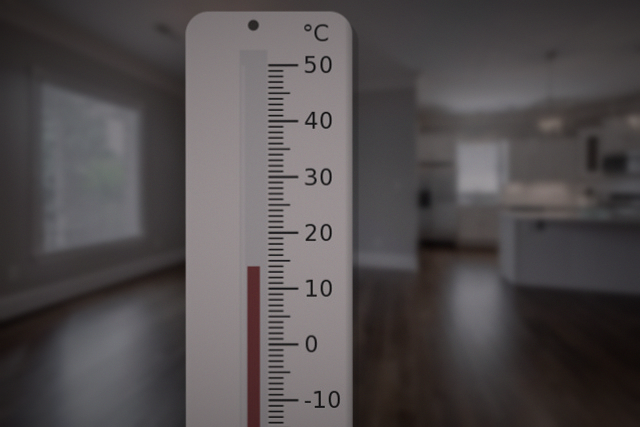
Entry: 14; °C
